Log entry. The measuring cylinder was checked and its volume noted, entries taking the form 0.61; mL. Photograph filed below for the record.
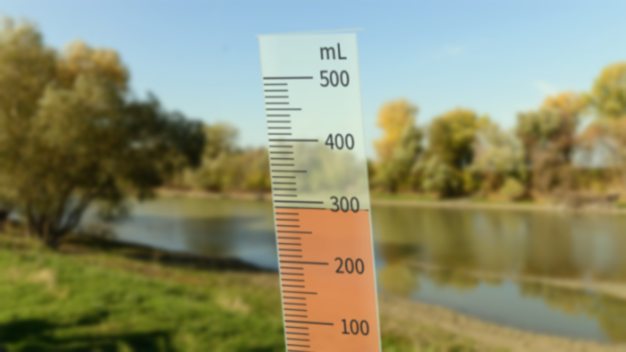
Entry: 290; mL
